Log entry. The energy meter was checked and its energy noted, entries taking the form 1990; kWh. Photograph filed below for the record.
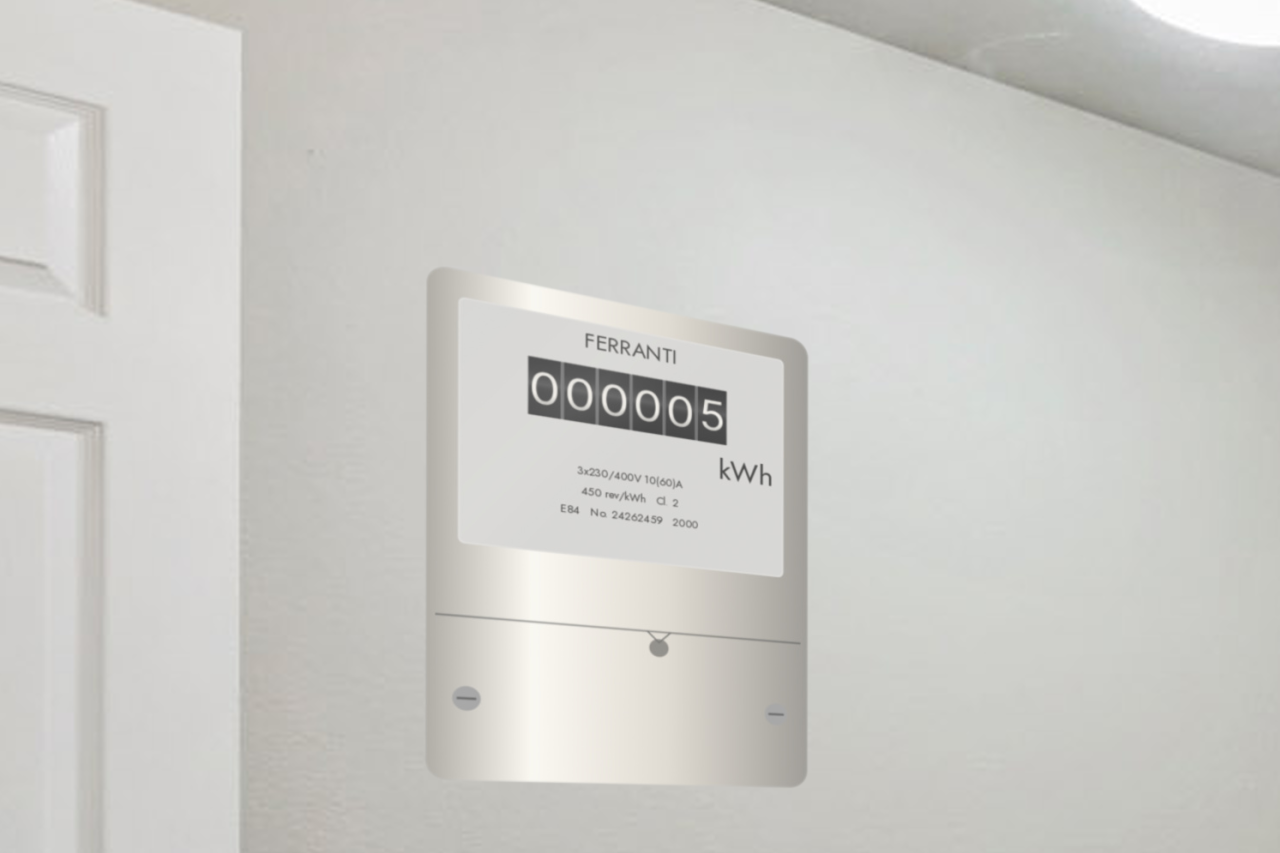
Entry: 5; kWh
